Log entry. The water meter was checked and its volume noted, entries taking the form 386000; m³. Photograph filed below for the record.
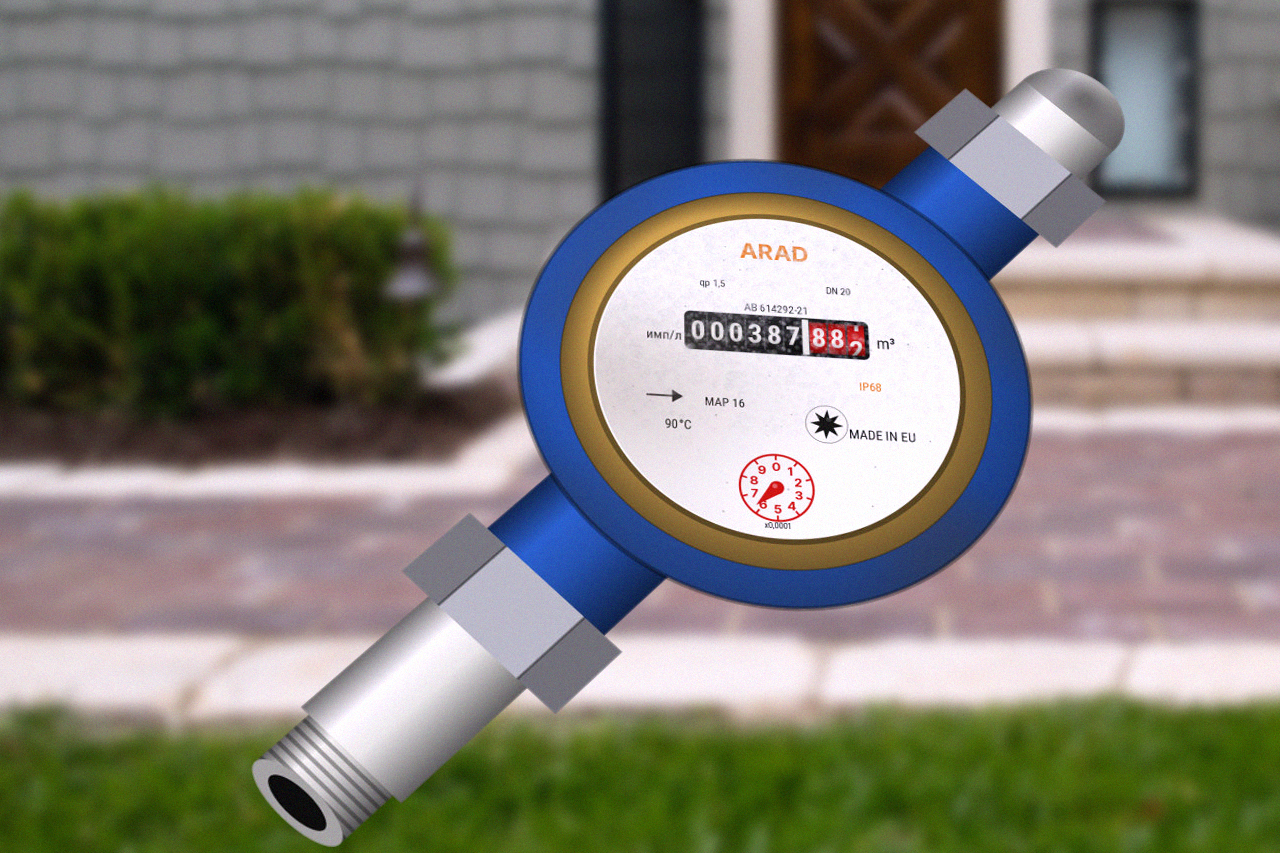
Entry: 387.8816; m³
